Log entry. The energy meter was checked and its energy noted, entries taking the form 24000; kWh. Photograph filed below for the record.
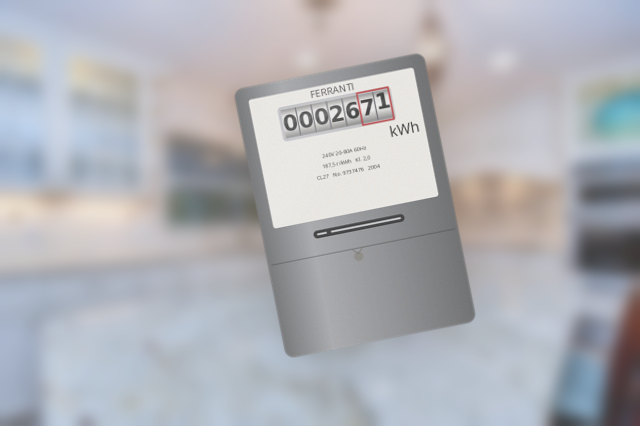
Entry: 26.71; kWh
